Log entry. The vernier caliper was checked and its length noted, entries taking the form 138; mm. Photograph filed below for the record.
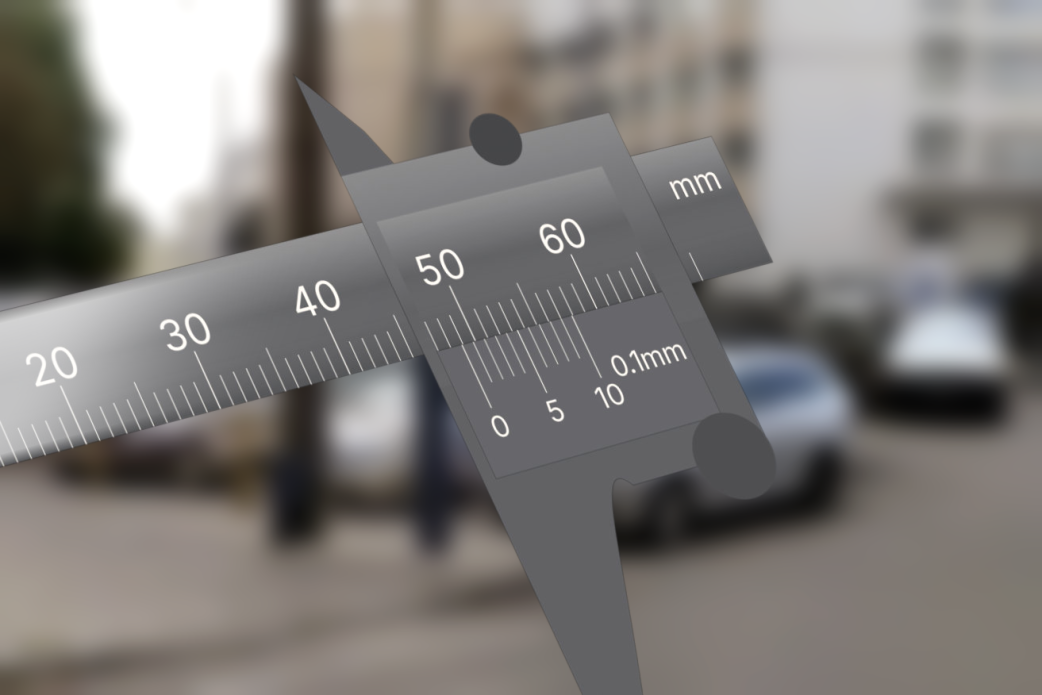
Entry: 48.9; mm
